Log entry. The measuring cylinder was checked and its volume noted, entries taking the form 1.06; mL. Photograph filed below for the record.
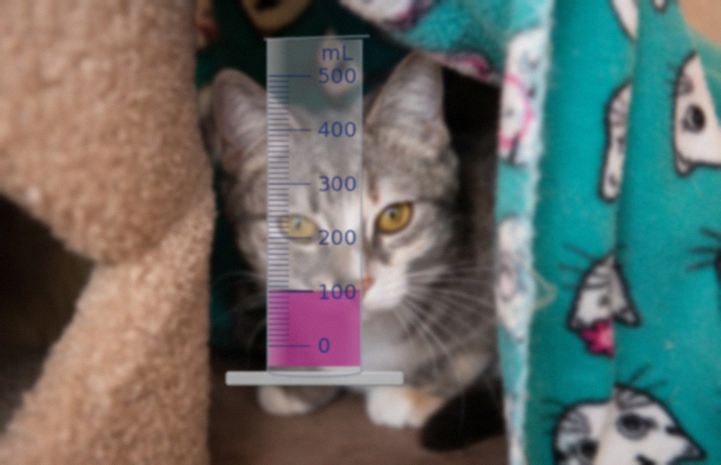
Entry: 100; mL
